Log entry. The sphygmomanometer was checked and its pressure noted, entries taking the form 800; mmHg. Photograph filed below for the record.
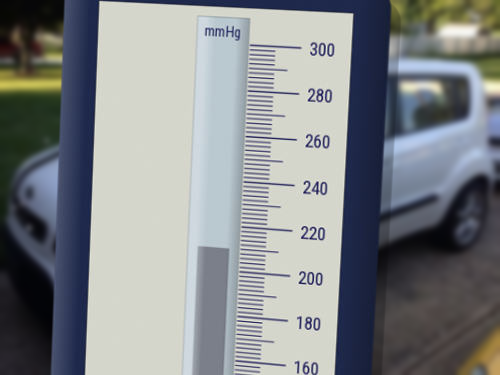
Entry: 210; mmHg
